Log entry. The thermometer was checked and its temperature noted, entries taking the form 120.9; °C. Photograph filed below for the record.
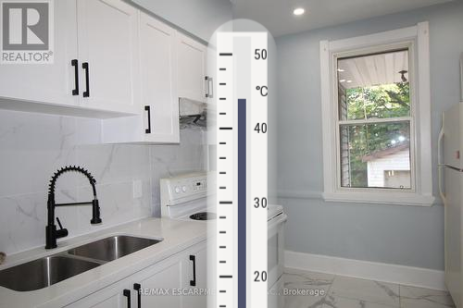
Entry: 44; °C
